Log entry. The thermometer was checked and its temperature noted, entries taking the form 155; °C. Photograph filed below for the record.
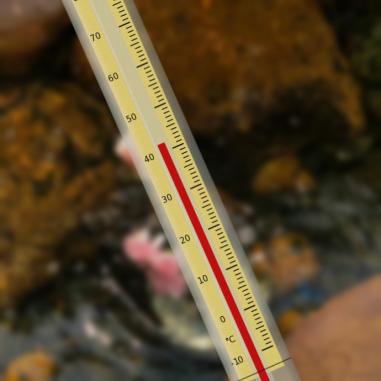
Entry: 42; °C
